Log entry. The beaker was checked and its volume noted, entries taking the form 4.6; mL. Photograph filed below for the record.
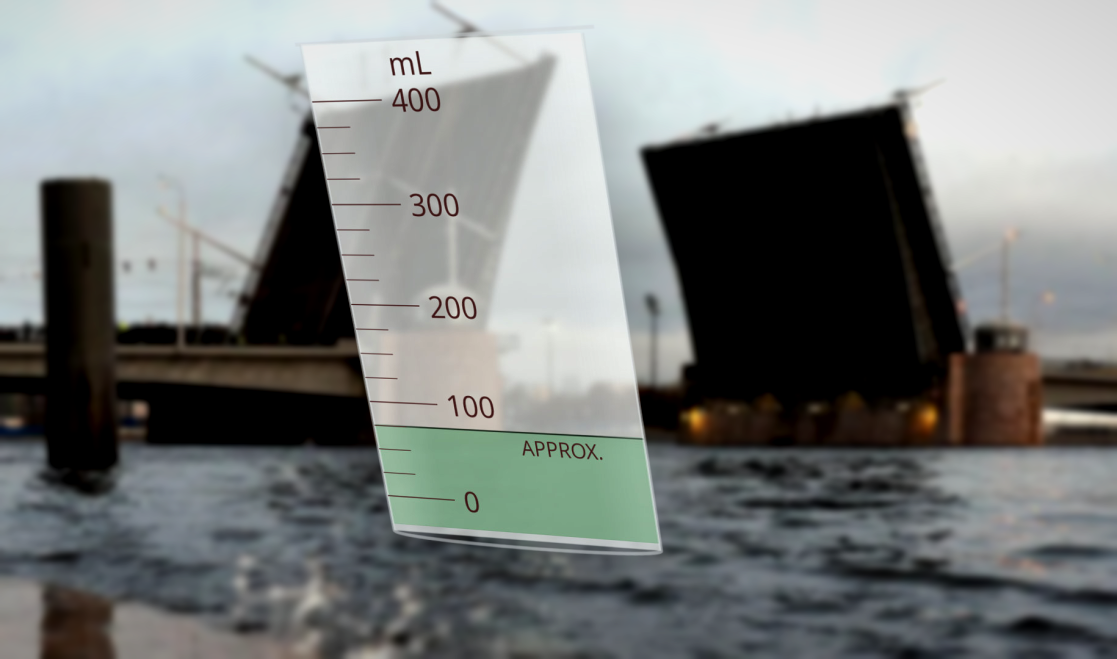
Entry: 75; mL
